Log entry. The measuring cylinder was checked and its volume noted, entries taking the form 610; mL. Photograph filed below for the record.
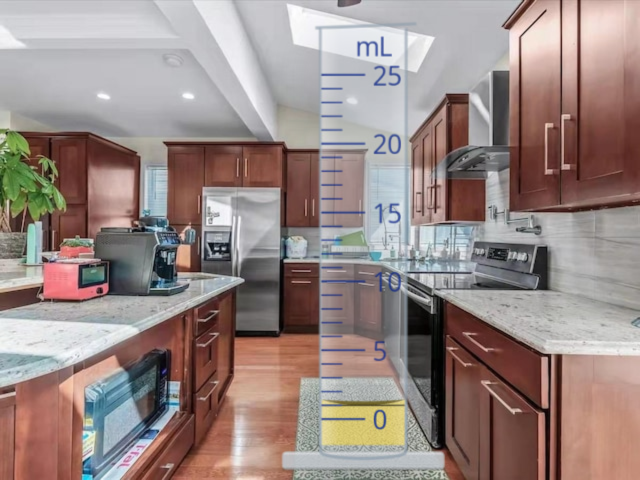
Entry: 1; mL
